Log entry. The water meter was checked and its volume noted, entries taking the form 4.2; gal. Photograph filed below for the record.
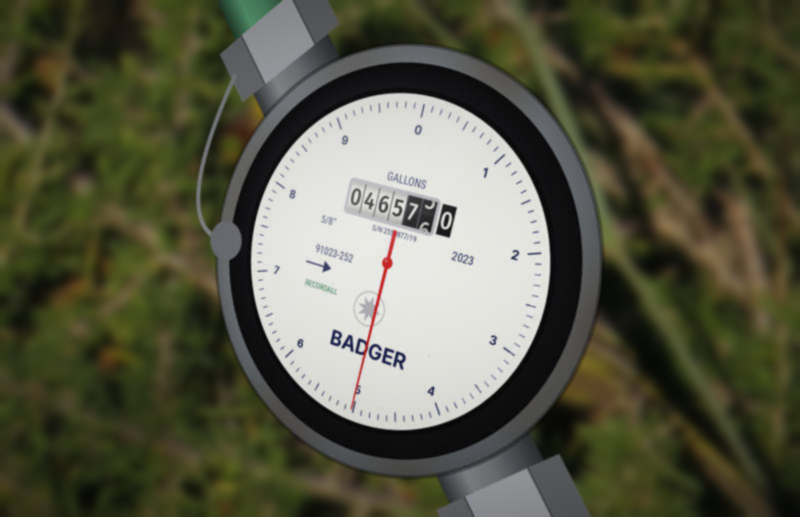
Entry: 465755.0; gal
